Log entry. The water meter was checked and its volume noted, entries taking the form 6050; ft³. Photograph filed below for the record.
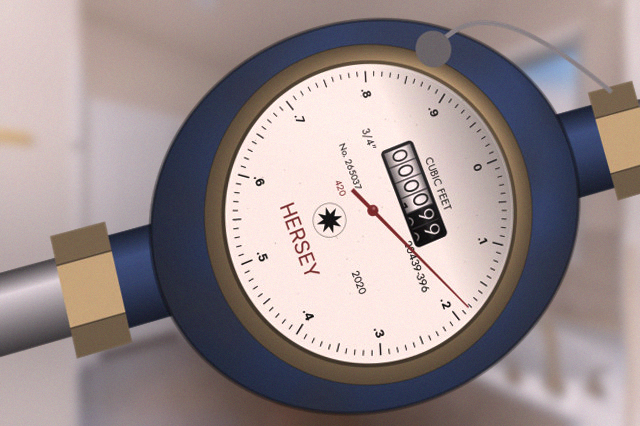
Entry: 99.18; ft³
